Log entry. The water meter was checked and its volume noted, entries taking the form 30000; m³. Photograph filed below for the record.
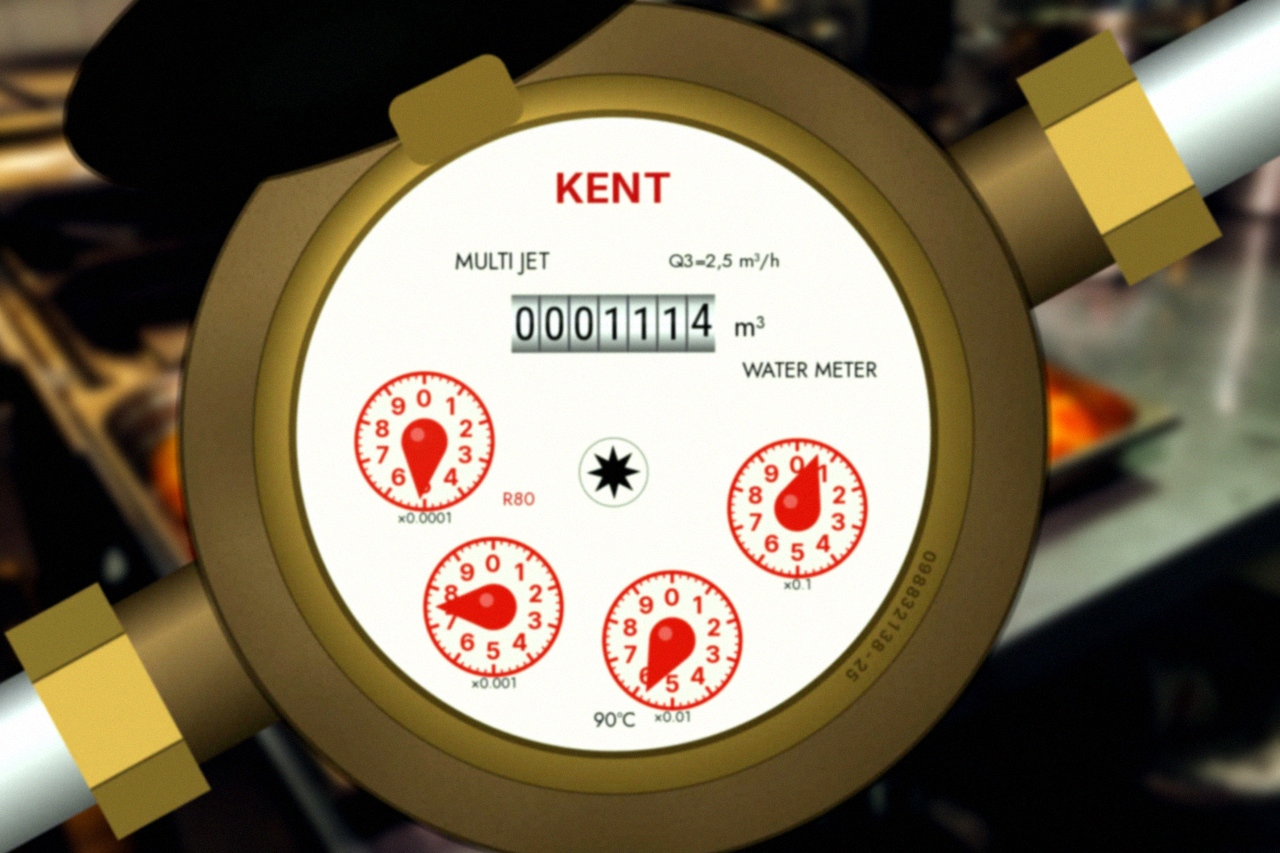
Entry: 1114.0575; m³
